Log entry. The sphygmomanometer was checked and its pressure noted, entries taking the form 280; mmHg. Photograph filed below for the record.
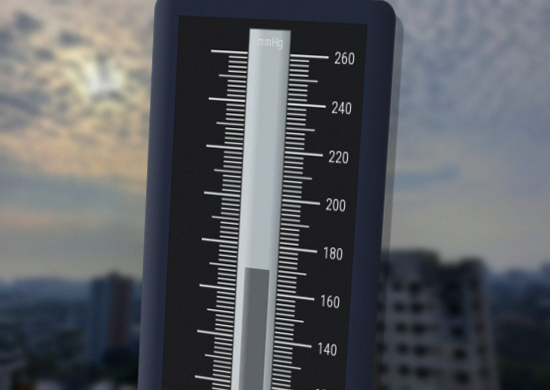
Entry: 170; mmHg
